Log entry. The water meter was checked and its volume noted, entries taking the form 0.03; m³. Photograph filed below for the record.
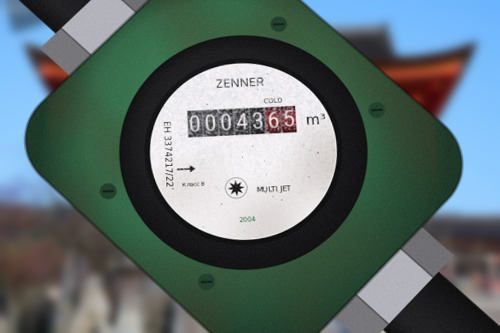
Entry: 43.65; m³
